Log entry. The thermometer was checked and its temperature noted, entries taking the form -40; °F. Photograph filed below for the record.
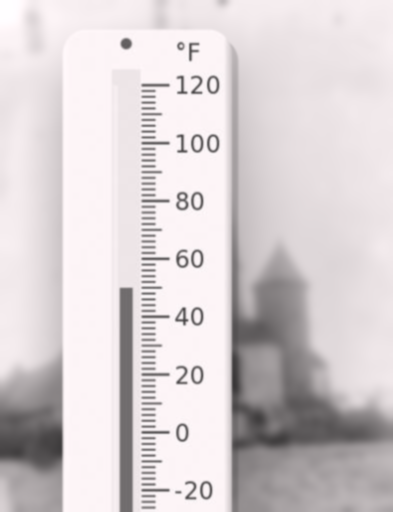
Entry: 50; °F
